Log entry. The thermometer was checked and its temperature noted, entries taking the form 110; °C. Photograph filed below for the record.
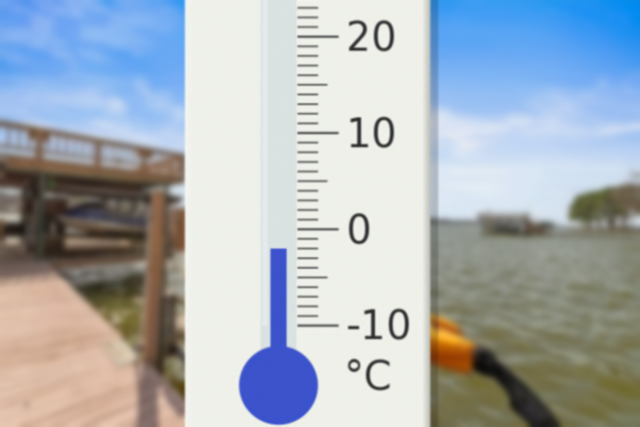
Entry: -2; °C
